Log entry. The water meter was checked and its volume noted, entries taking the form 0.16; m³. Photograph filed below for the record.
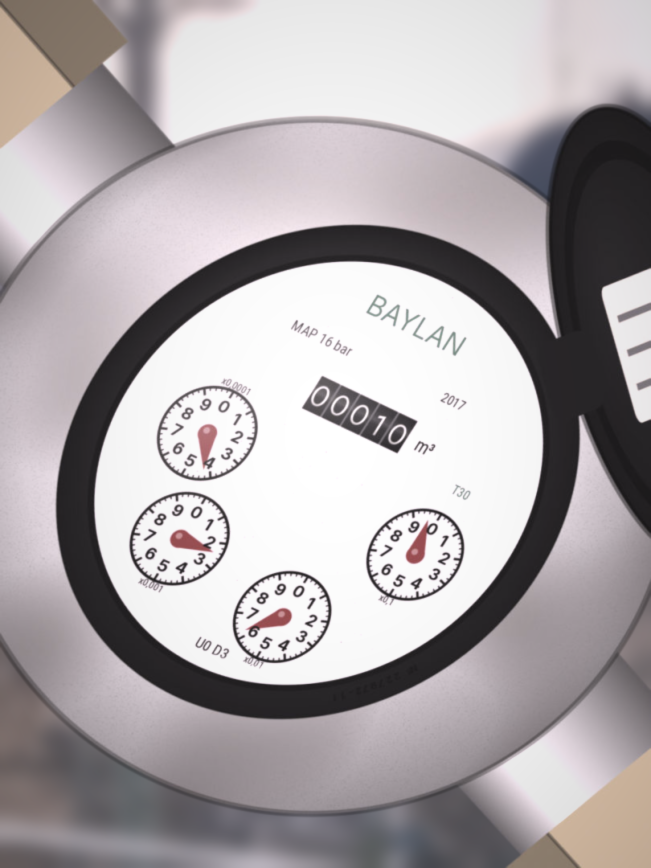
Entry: 9.9624; m³
